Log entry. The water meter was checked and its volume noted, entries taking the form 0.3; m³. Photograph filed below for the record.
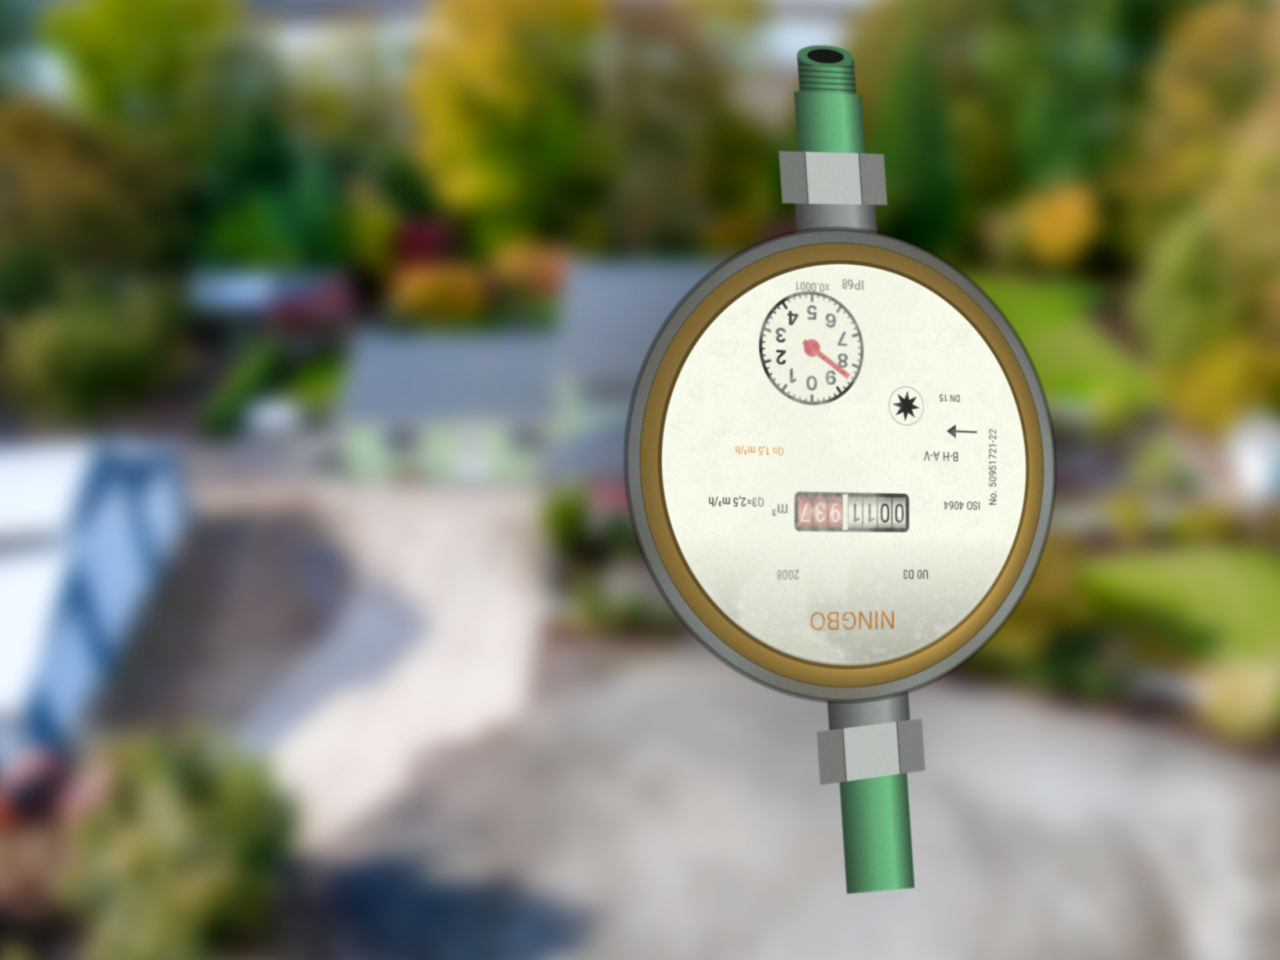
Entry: 11.9378; m³
